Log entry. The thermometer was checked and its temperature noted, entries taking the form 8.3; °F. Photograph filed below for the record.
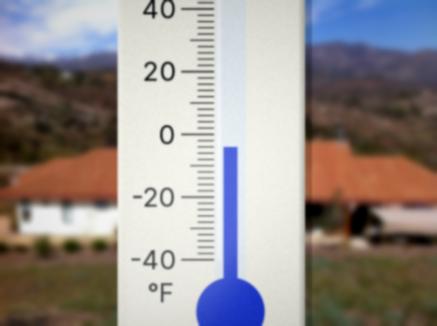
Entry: -4; °F
